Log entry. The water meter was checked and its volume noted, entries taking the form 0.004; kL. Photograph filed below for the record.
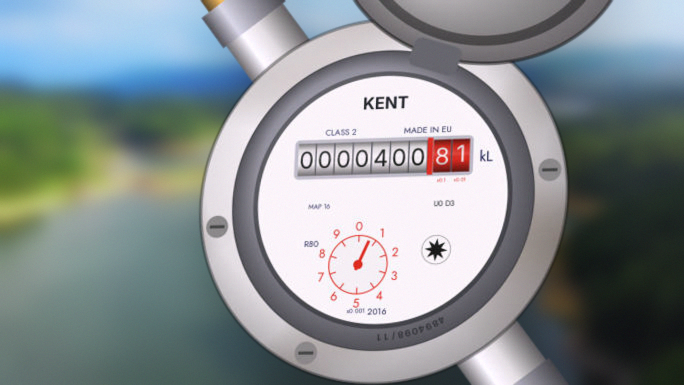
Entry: 400.810; kL
